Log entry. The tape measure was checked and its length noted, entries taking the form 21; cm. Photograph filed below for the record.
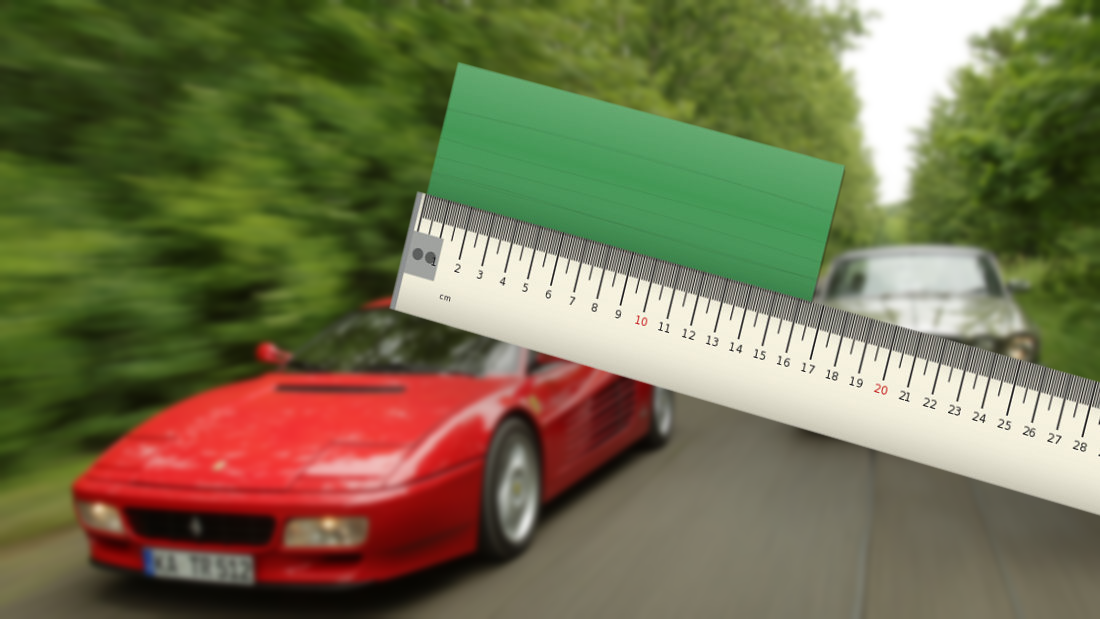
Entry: 16.5; cm
